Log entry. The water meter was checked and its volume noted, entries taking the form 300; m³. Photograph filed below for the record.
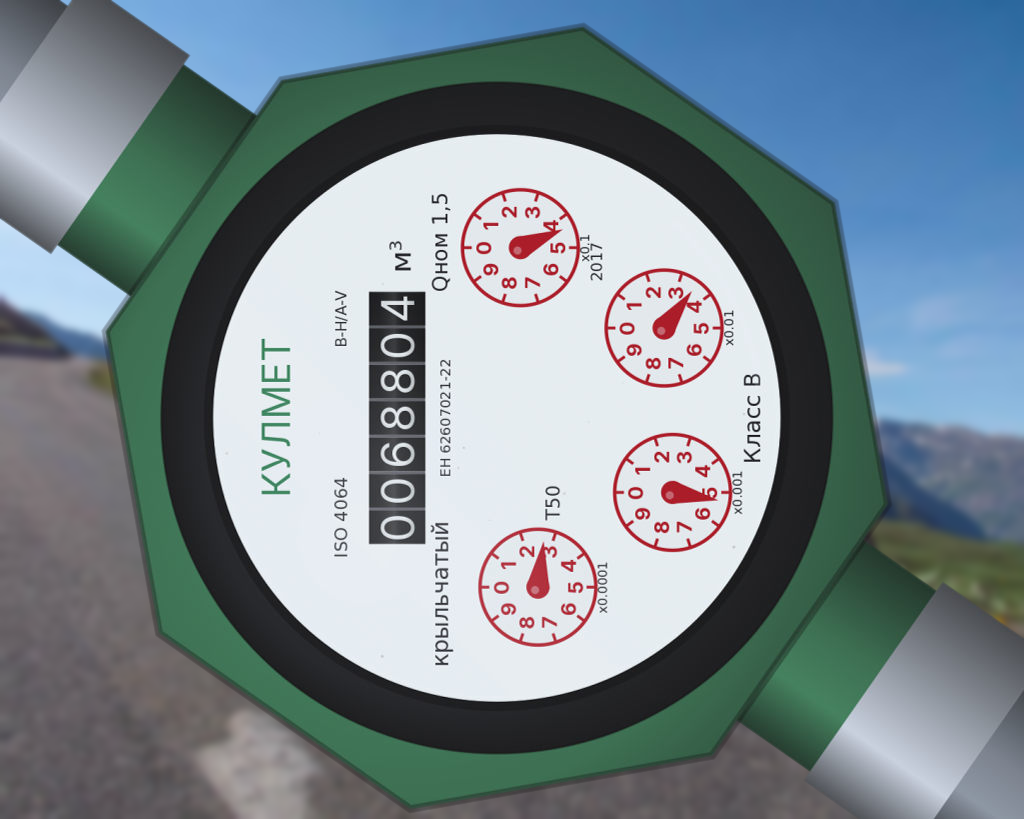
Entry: 68804.4352; m³
